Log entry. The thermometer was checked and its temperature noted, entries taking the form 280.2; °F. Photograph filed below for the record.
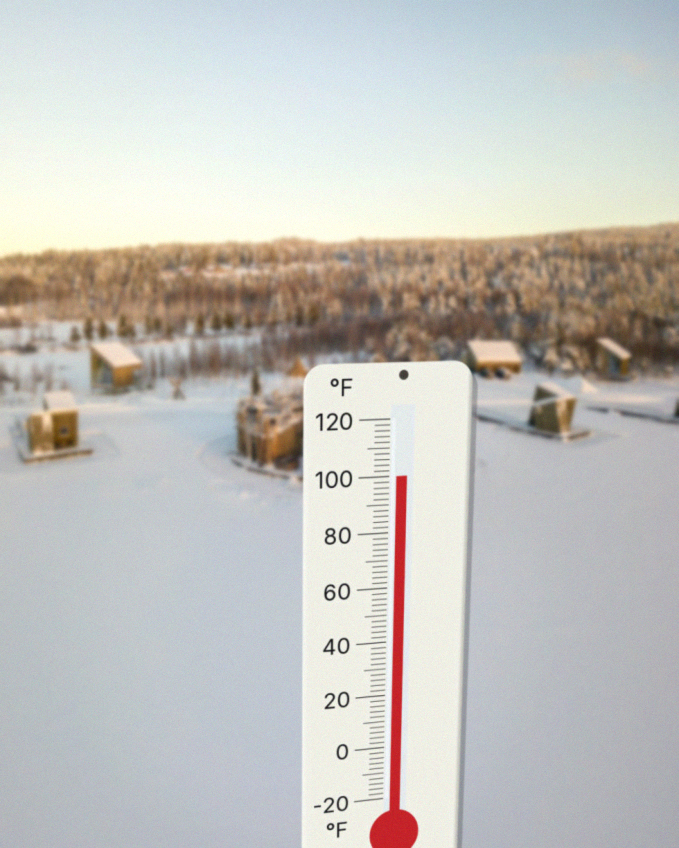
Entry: 100; °F
